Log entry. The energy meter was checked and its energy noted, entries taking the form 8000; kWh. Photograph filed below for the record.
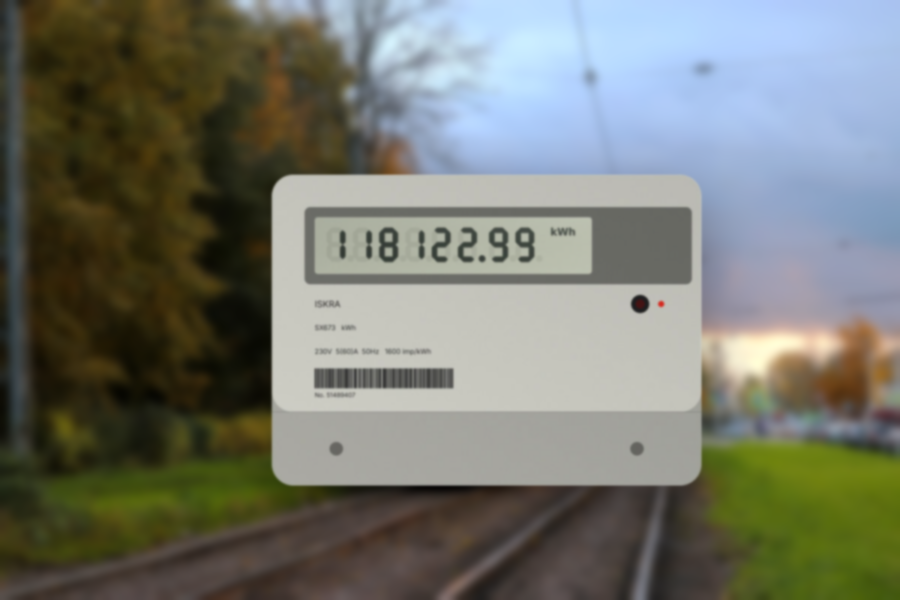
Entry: 118122.99; kWh
